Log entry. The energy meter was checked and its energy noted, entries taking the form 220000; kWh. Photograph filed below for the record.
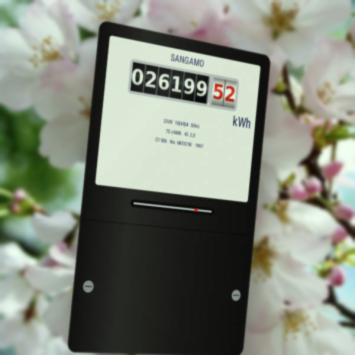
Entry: 26199.52; kWh
